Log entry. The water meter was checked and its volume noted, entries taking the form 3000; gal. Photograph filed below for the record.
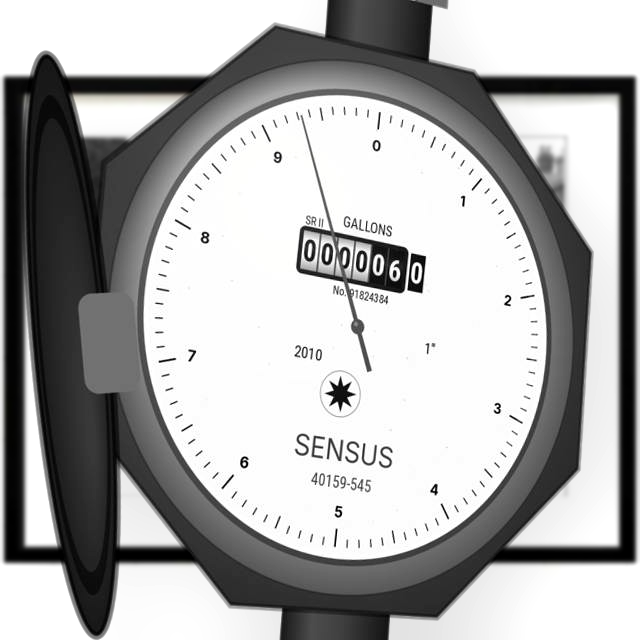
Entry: 59.3; gal
